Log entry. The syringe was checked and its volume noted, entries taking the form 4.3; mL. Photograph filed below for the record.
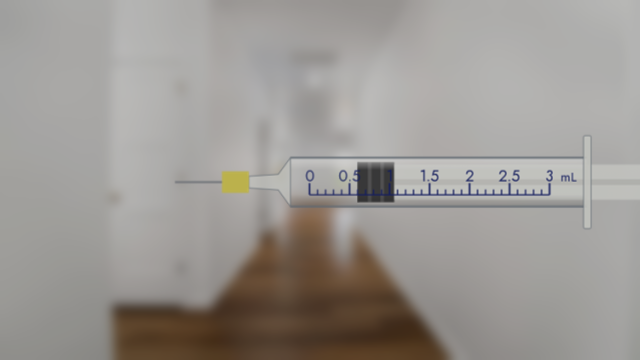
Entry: 0.6; mL
